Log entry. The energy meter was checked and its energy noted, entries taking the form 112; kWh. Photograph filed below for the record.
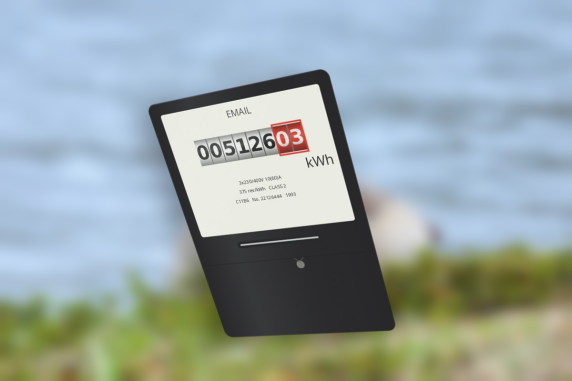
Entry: 5126.03; kWh
